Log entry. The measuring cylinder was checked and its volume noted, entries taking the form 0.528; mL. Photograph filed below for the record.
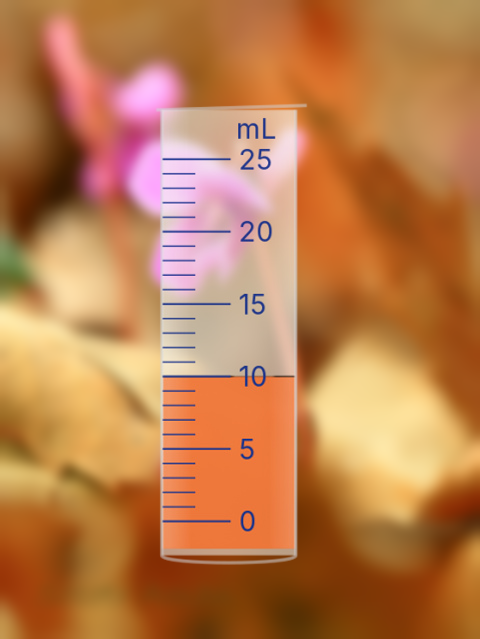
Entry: 10; mL
